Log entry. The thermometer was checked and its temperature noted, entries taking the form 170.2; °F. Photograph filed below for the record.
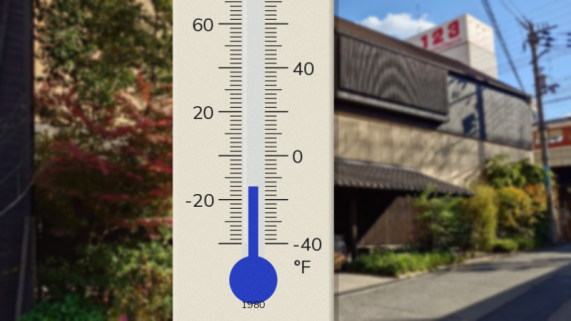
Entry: -14; °F
